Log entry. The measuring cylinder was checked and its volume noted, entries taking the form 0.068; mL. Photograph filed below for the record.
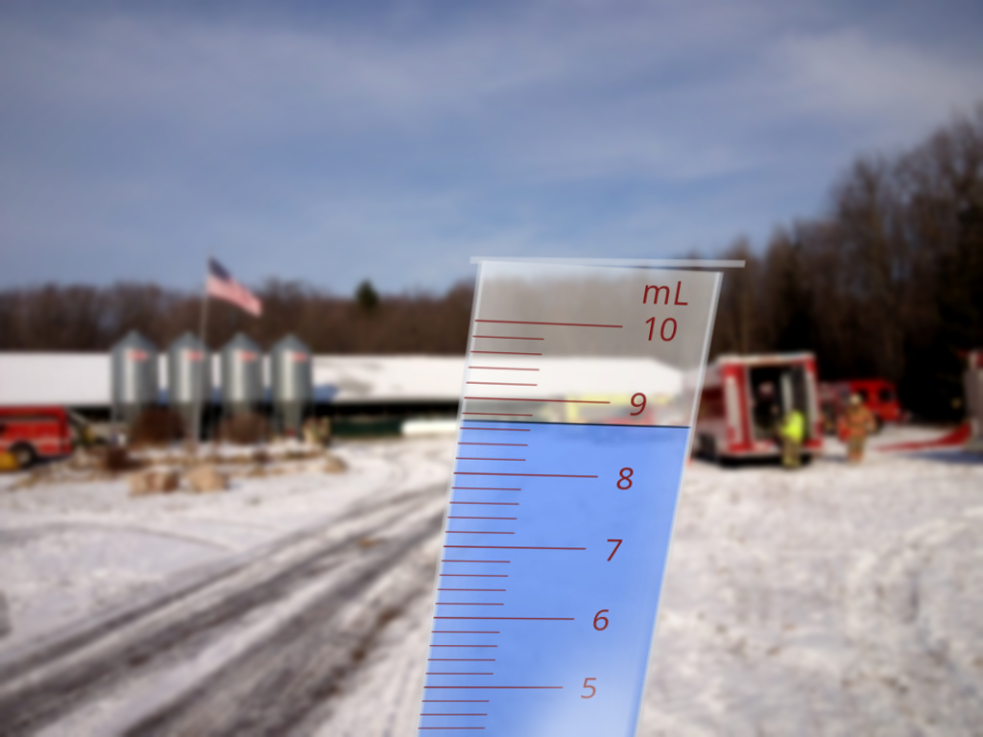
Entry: 8.7; mL
